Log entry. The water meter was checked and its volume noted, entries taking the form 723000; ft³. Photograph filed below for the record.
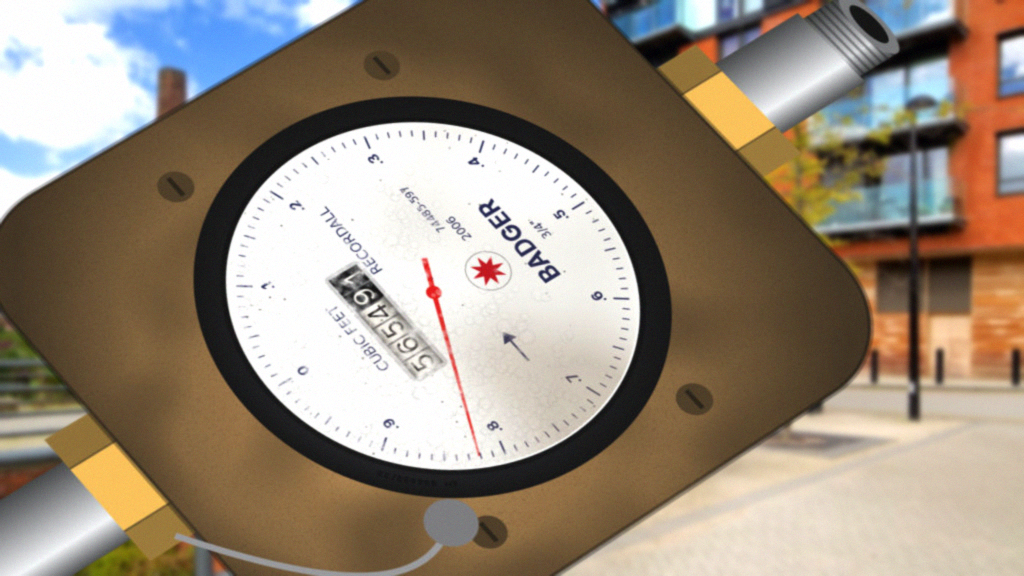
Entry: 565490.82; ft³
